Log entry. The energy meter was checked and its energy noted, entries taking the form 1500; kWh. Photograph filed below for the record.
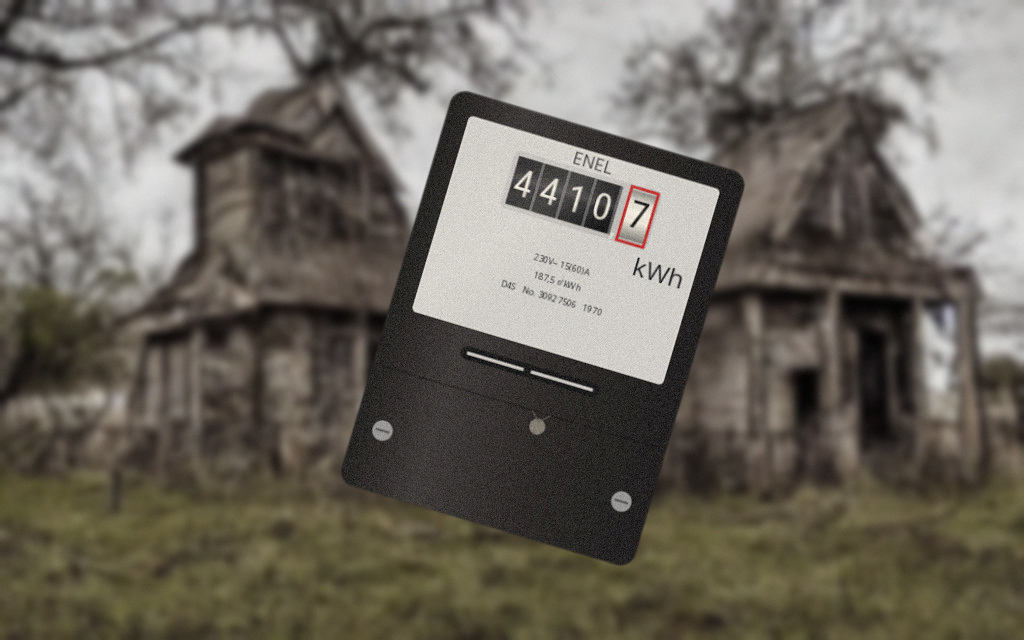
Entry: 4410.7; kWh
